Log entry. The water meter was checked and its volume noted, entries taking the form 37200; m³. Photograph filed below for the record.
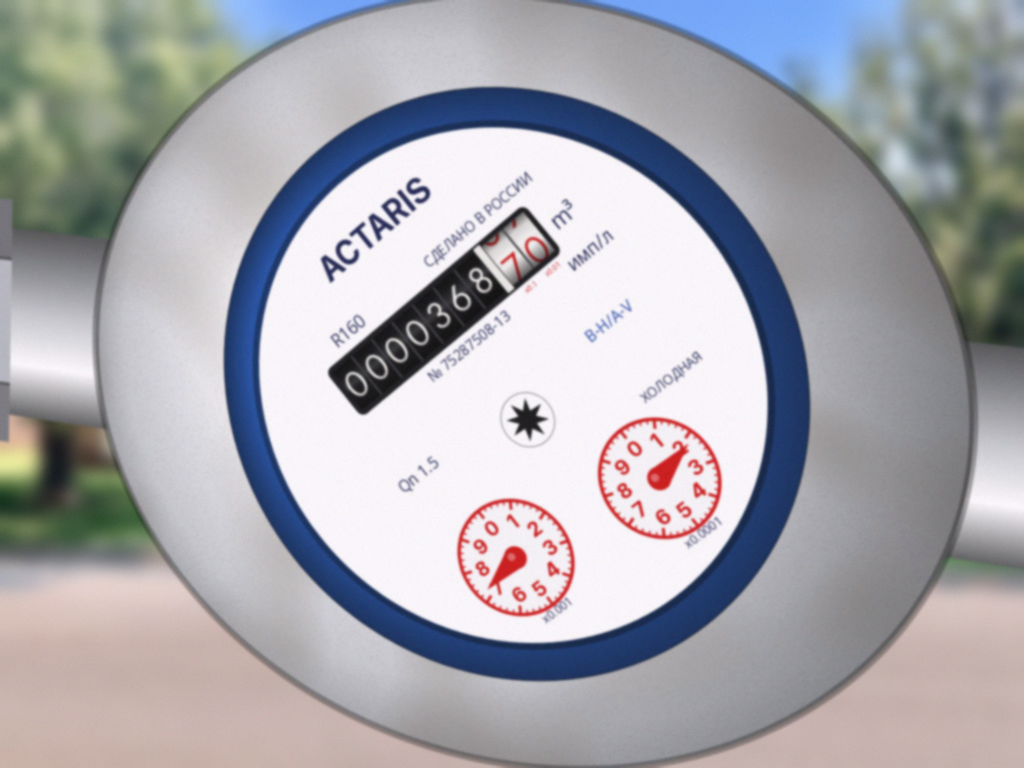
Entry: 368.6972; m³
